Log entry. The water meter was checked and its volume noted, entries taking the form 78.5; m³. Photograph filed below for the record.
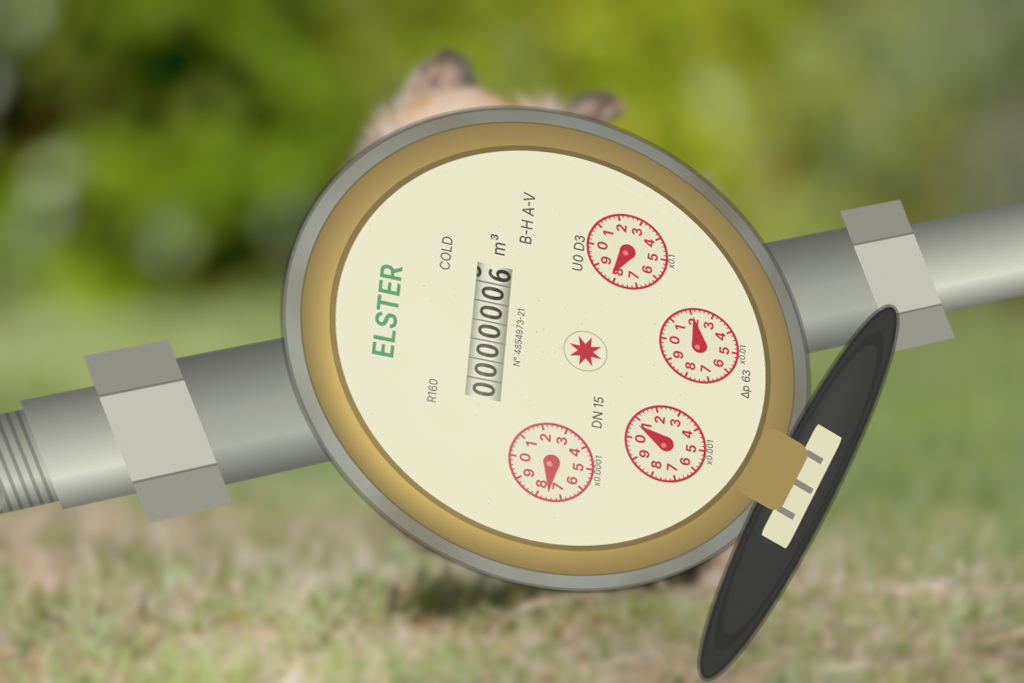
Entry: 5.8207; m³
